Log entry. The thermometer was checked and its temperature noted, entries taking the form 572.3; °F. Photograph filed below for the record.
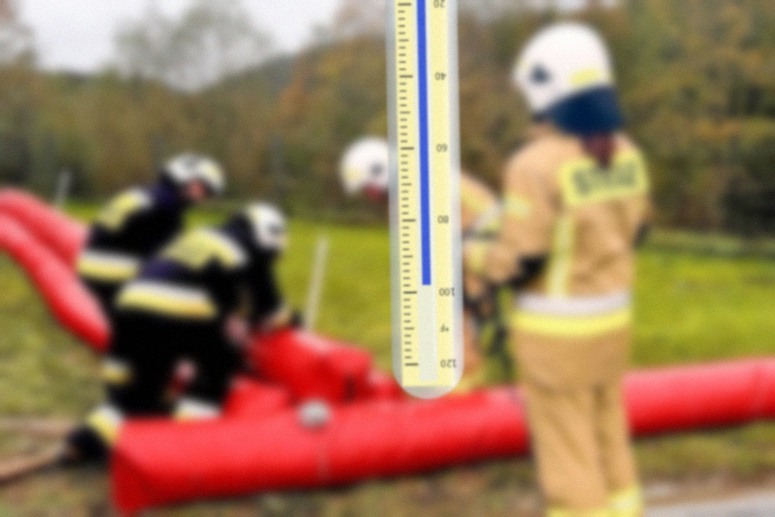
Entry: 98; °F
